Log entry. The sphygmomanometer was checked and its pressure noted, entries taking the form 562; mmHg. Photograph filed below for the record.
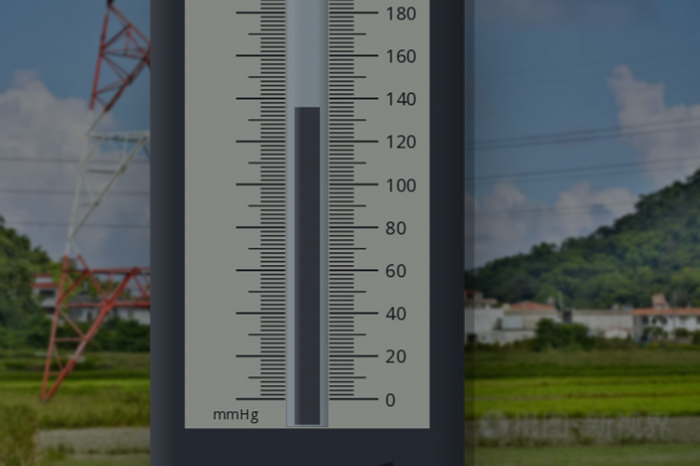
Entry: 136; mmHg
